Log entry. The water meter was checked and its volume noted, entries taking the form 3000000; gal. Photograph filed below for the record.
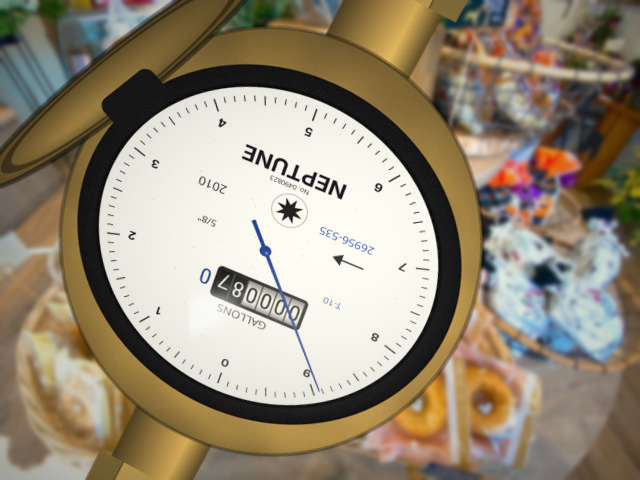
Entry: 868.9; gal
